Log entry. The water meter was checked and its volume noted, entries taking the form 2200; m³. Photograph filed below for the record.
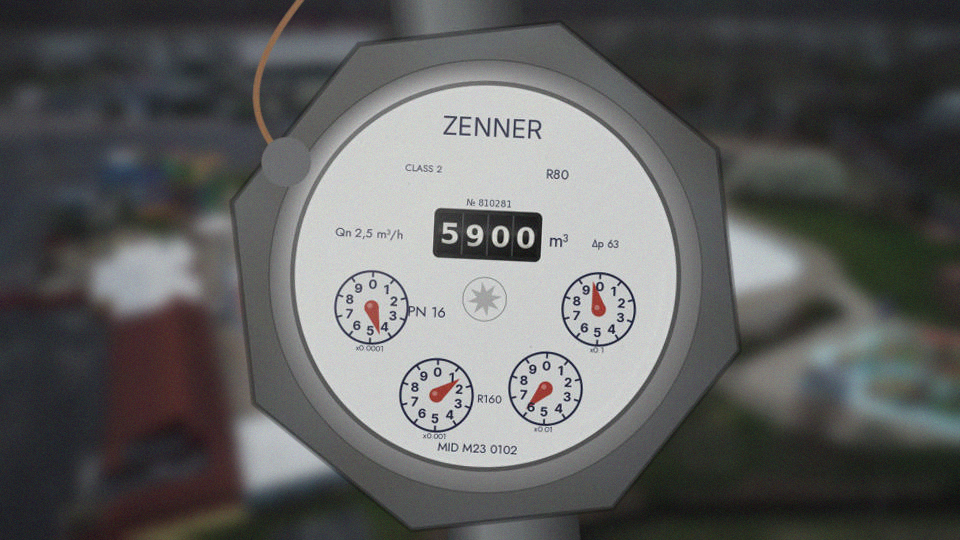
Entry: 5899.9614; m³
